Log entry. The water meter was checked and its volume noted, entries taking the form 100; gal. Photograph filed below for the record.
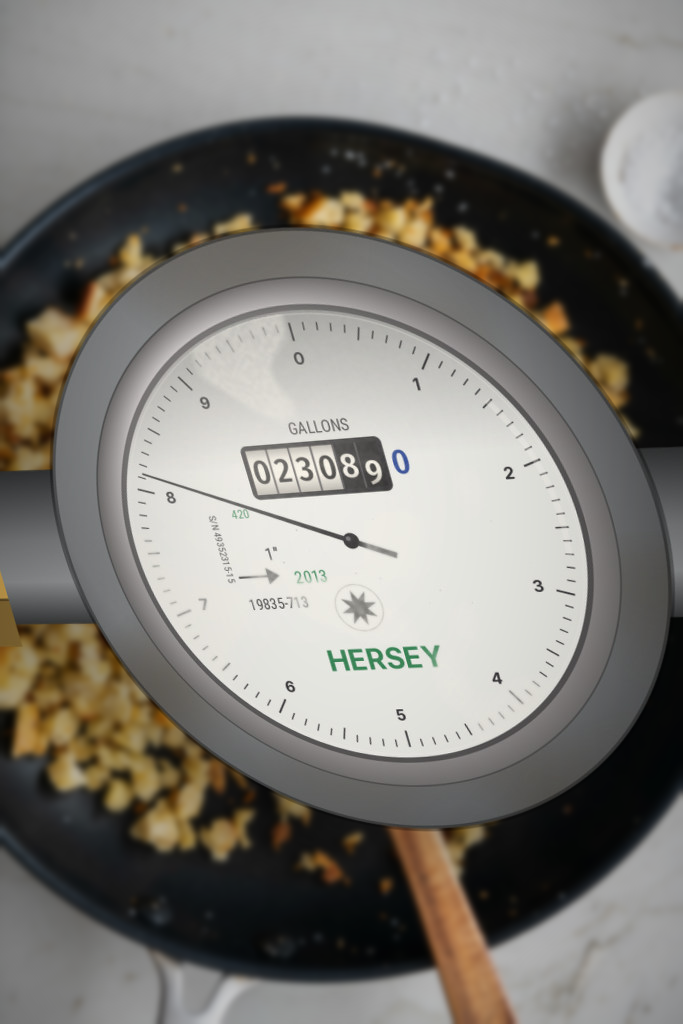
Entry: 230888.1; gal
